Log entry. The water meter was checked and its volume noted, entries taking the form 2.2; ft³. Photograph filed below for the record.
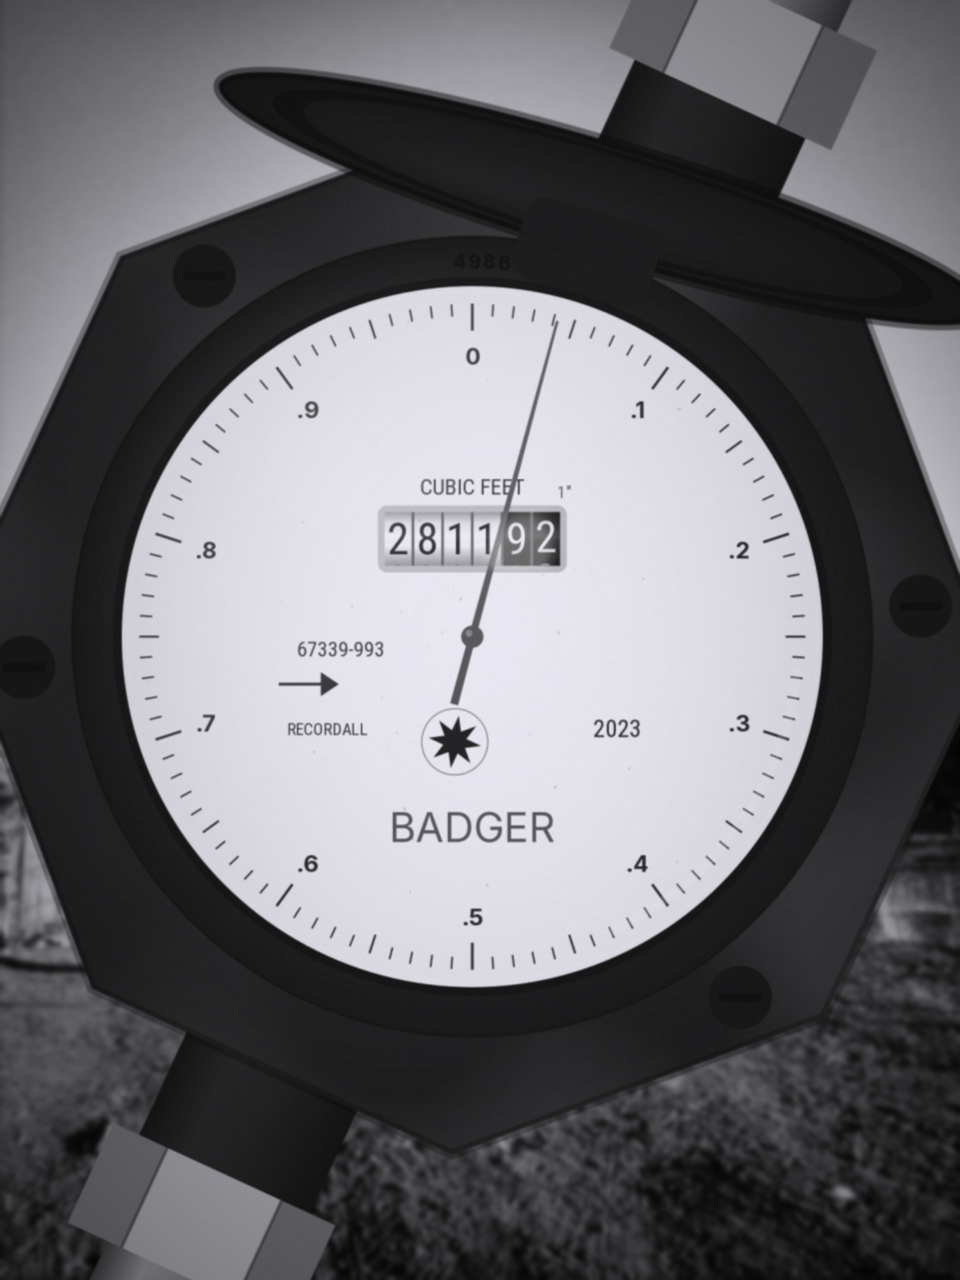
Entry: 281192.04; ft³
